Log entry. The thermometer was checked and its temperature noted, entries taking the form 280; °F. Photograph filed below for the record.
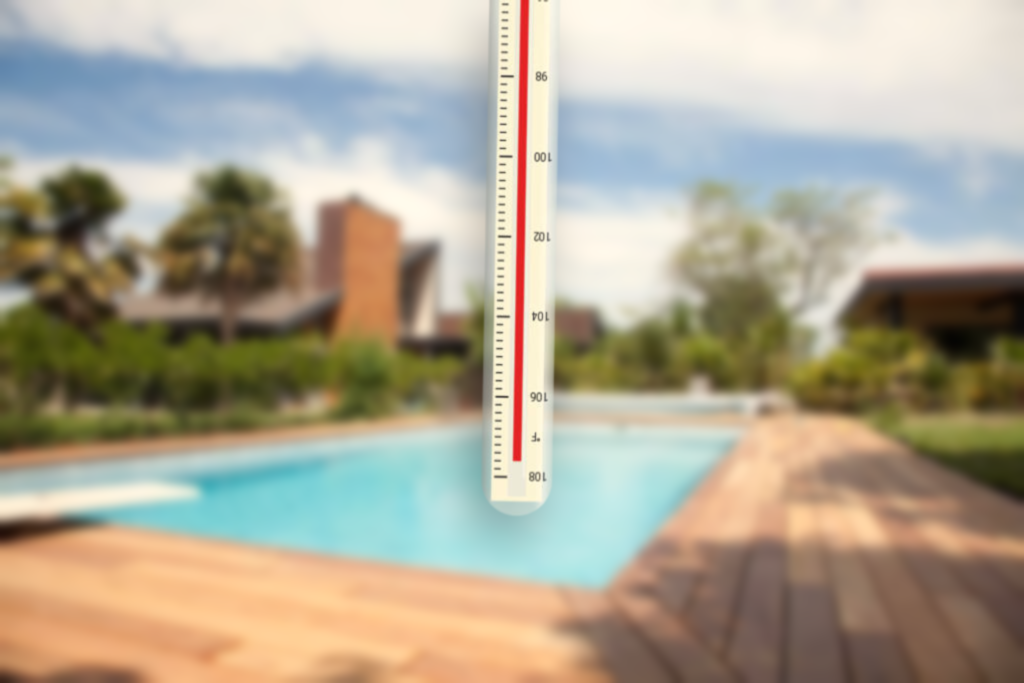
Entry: 107.6; °F
